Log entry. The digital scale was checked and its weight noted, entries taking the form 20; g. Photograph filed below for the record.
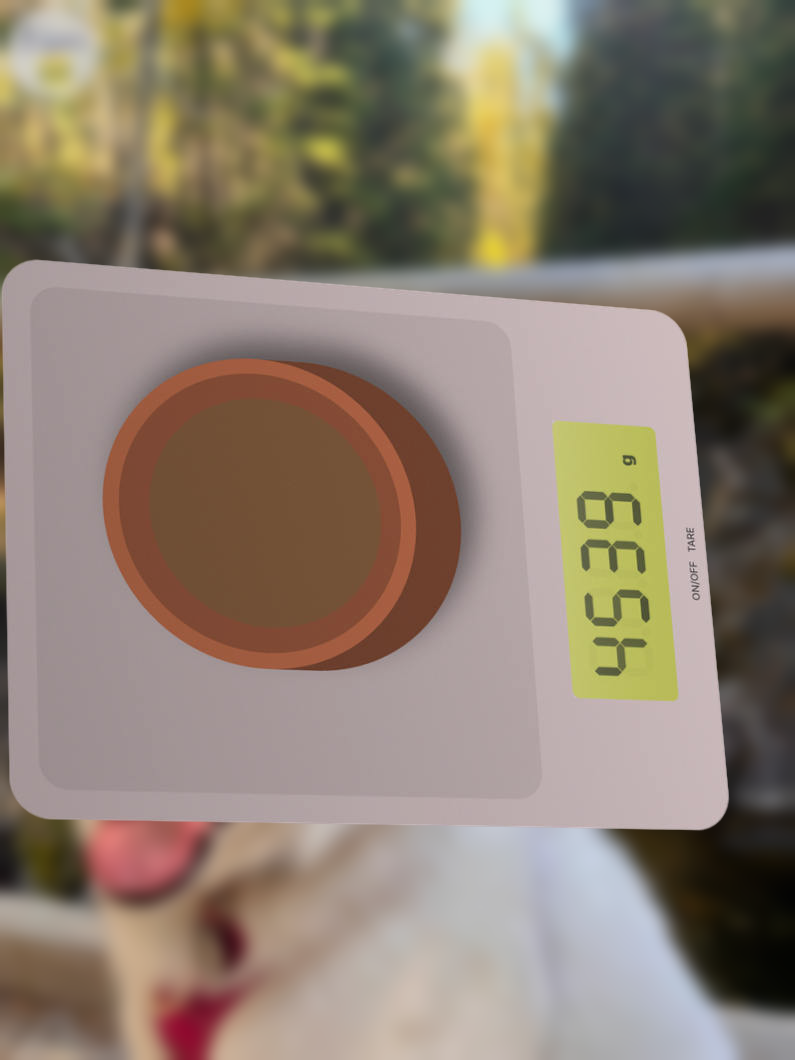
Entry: 4539; g
